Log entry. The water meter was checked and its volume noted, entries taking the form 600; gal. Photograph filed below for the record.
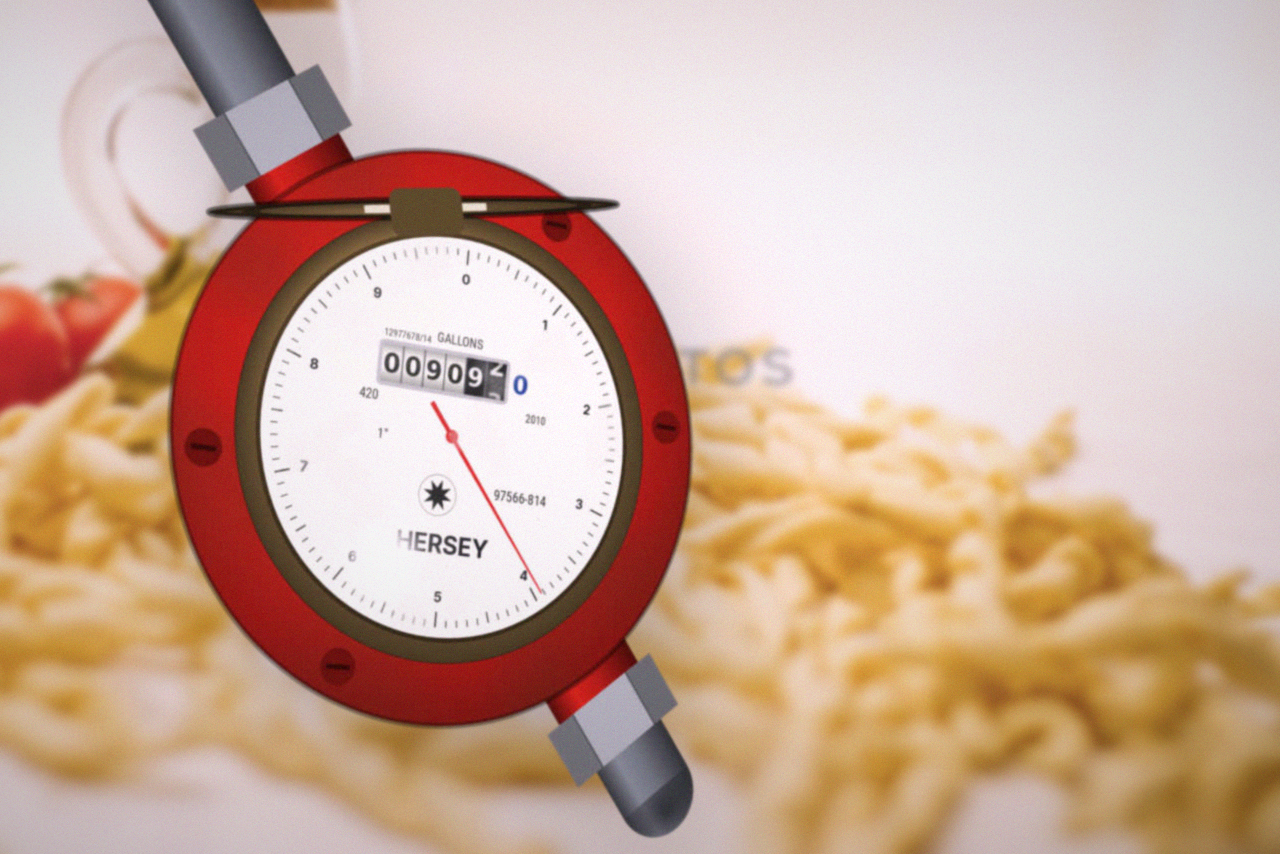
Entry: 90923.9; gal
